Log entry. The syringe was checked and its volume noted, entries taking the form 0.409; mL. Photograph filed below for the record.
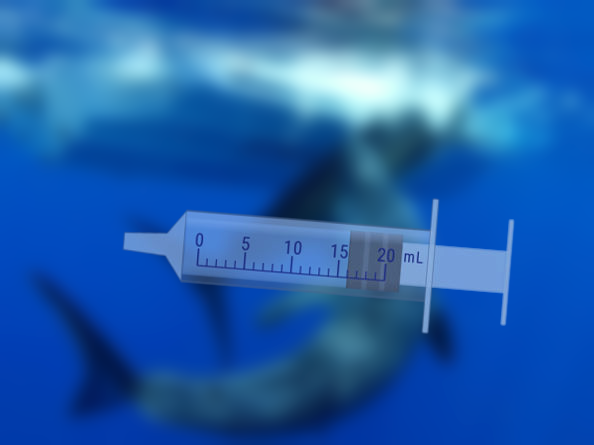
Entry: 16; mL
